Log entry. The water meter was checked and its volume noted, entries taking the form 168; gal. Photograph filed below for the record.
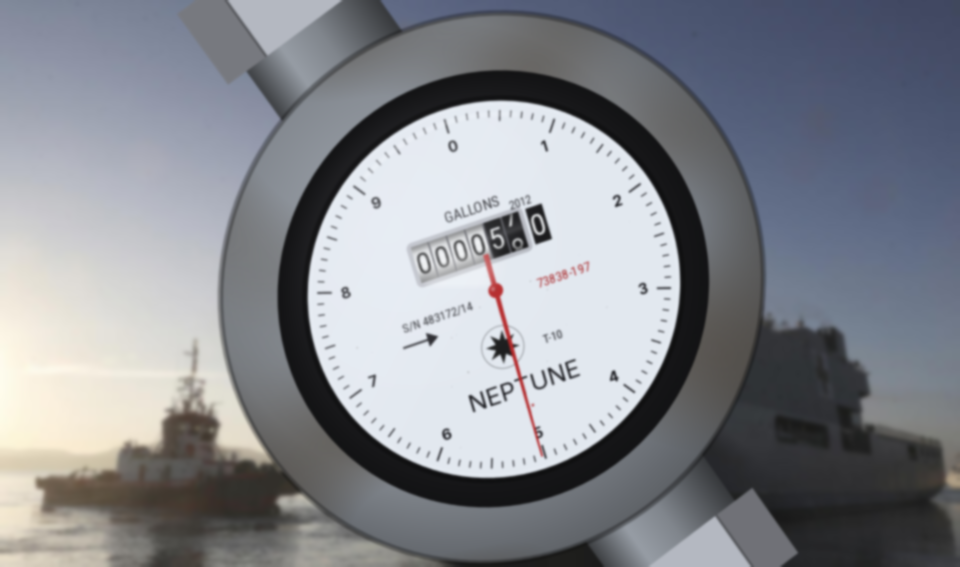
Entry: 575.0; gal
